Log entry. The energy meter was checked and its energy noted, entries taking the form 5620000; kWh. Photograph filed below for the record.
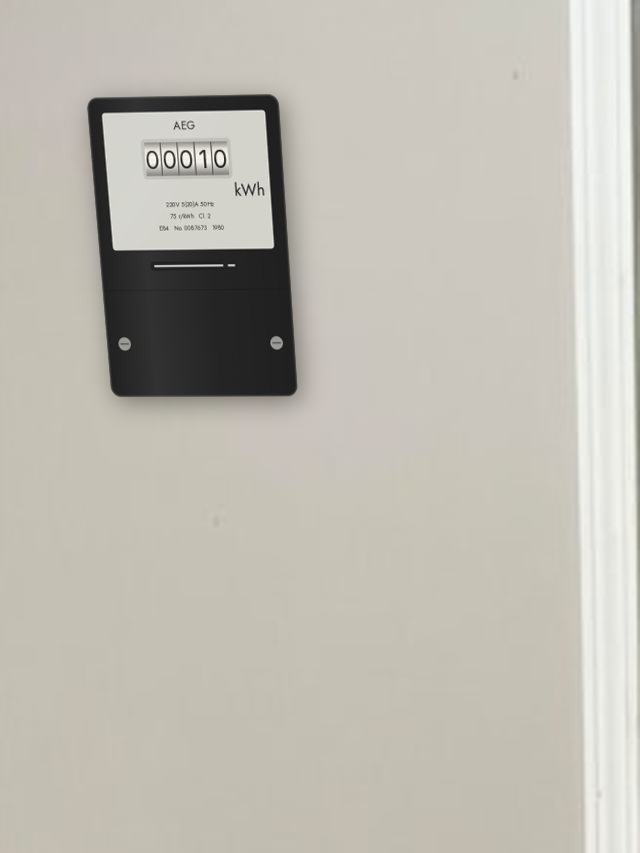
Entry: 10; kWh
